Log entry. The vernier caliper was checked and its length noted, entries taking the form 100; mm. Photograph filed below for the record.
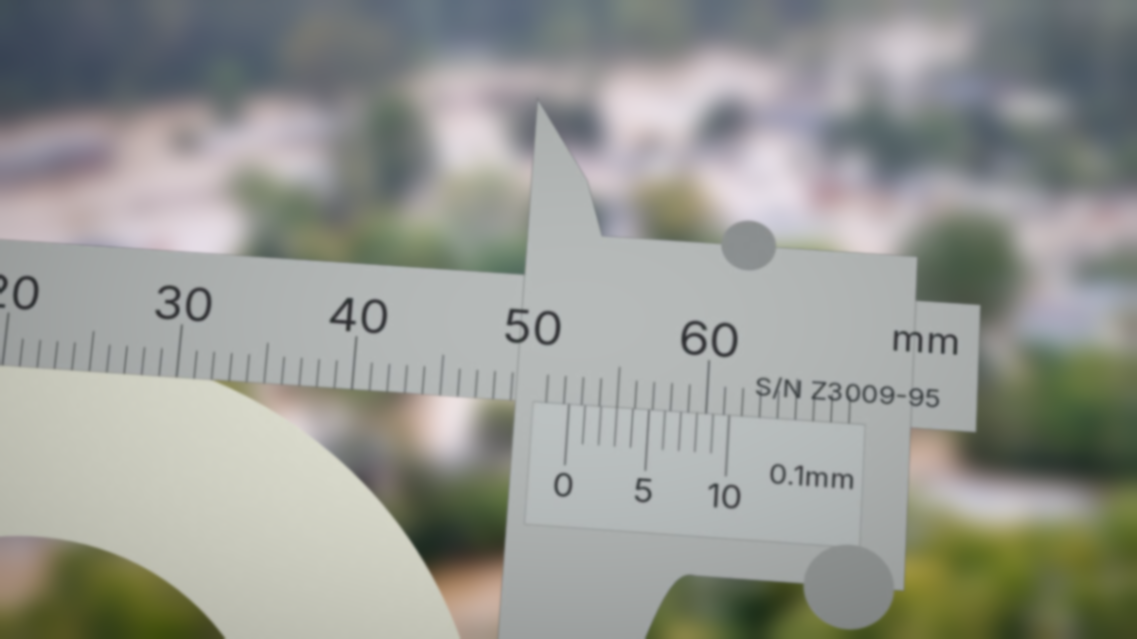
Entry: 52.3; mm
